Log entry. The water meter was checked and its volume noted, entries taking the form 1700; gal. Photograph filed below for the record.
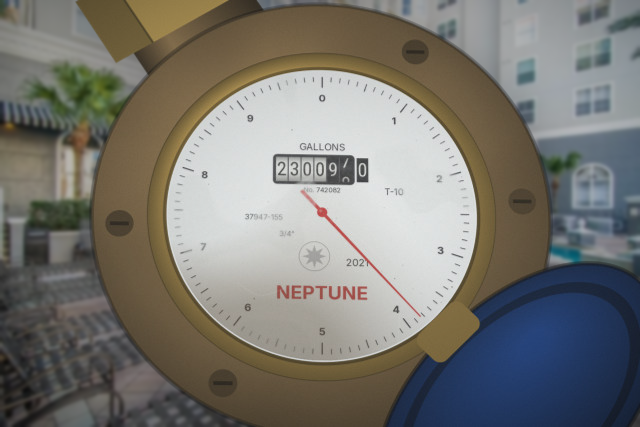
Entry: 2300973.8; gal
